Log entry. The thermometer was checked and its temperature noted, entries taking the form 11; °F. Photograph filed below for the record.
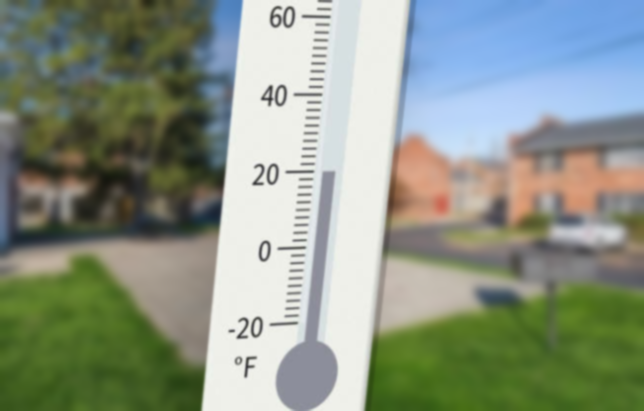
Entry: 20; °F
